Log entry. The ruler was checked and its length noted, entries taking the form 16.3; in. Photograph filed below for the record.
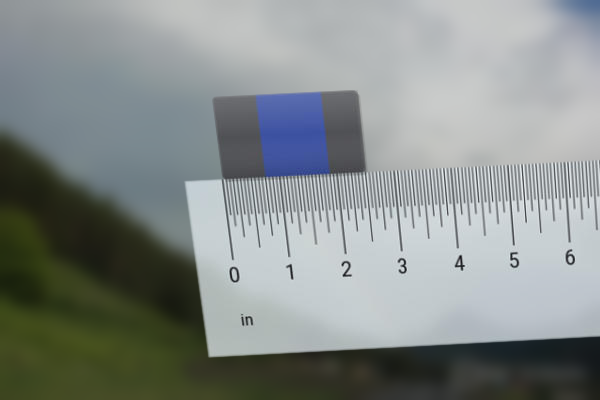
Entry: 2.5; in
